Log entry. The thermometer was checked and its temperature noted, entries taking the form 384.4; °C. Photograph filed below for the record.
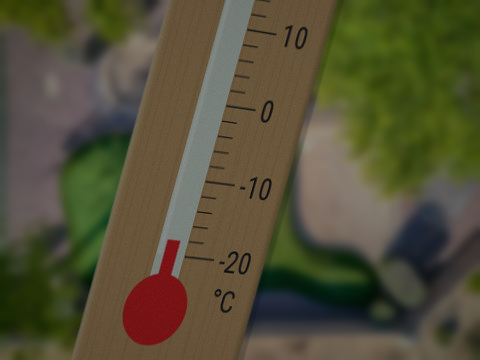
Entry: -18; °C
